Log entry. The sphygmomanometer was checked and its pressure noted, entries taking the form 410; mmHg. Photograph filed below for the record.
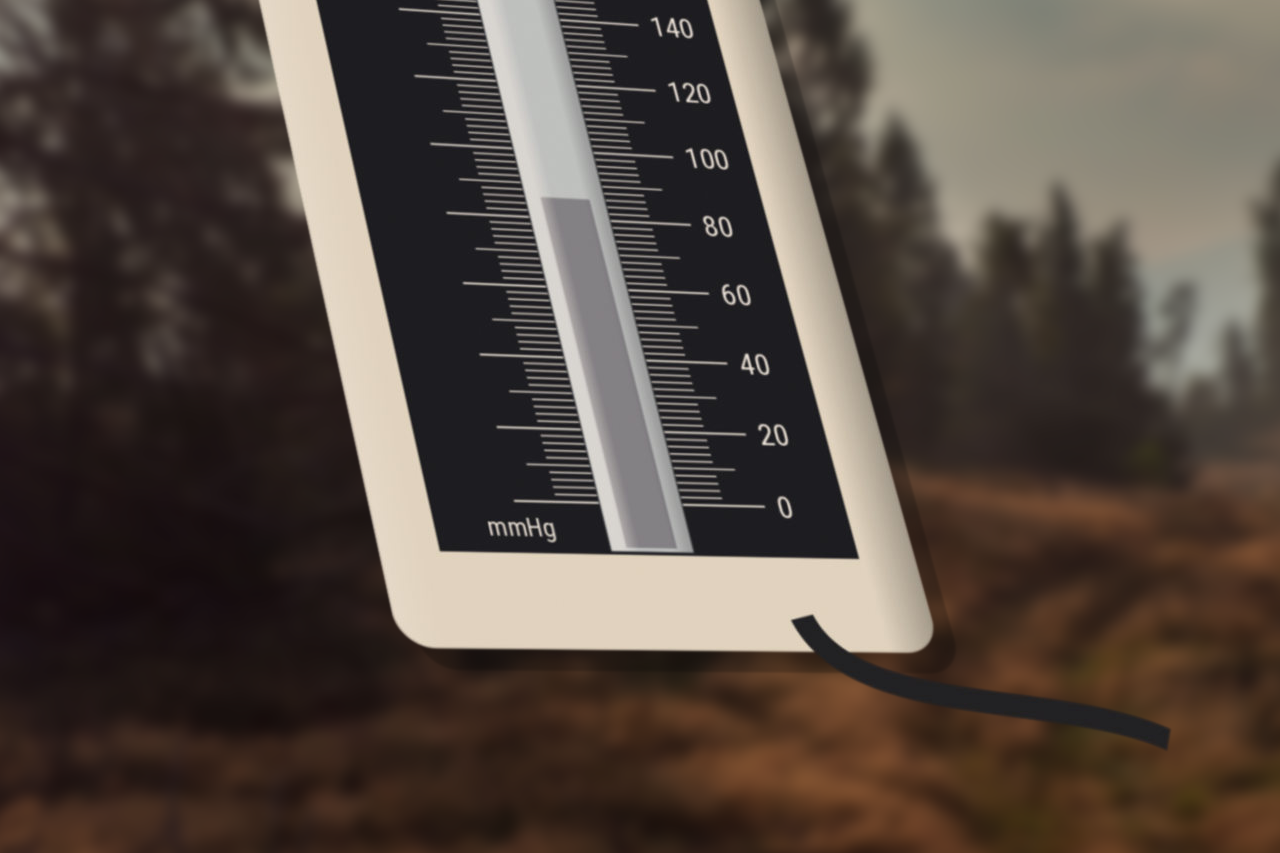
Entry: 86; mmHg
